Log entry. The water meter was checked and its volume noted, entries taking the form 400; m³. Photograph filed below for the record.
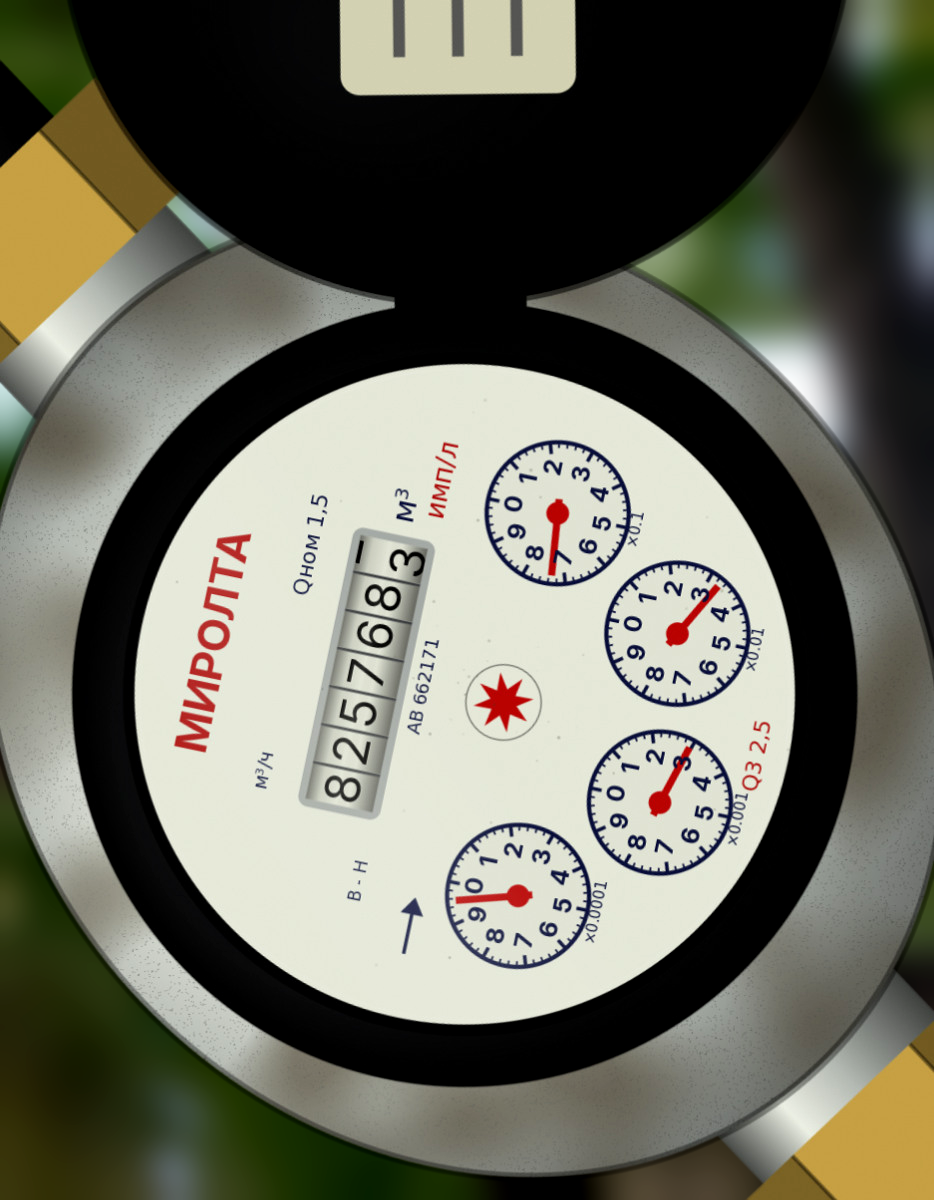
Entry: 8257682.7329; m³
